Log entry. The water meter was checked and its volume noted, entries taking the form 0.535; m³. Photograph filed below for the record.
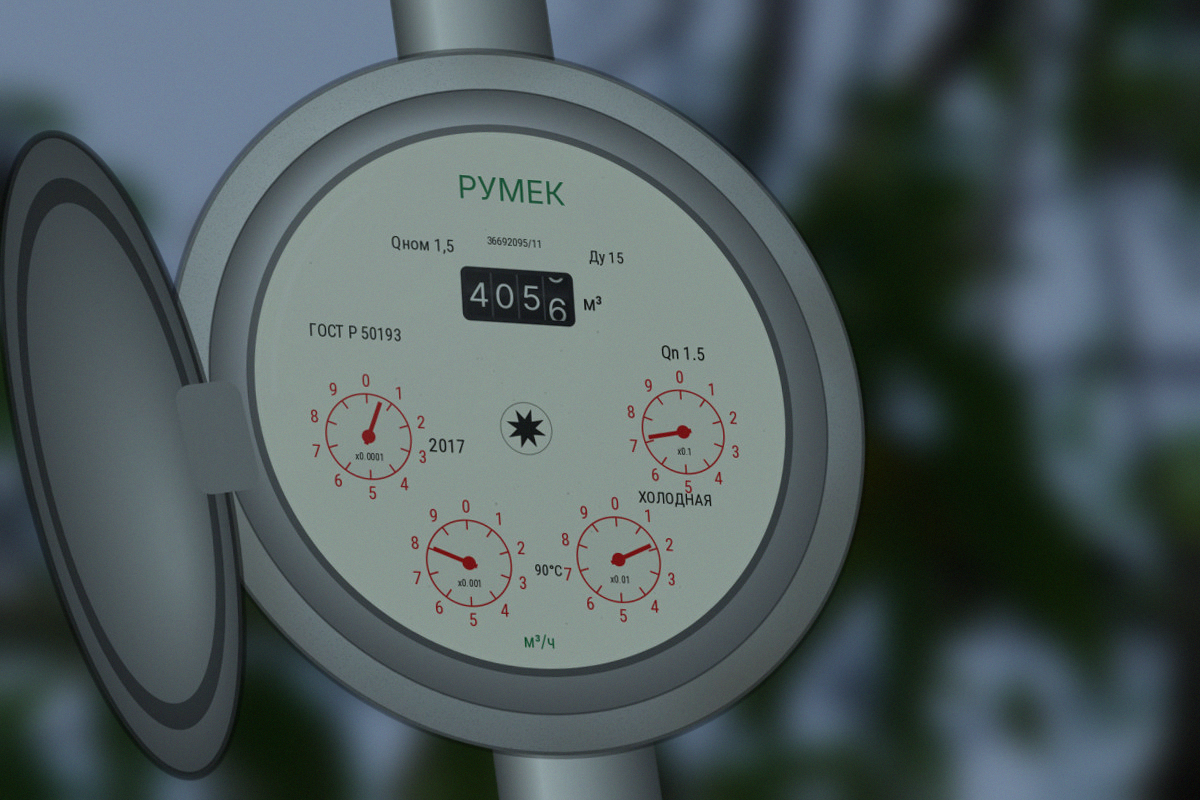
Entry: 4055.7180; m³
